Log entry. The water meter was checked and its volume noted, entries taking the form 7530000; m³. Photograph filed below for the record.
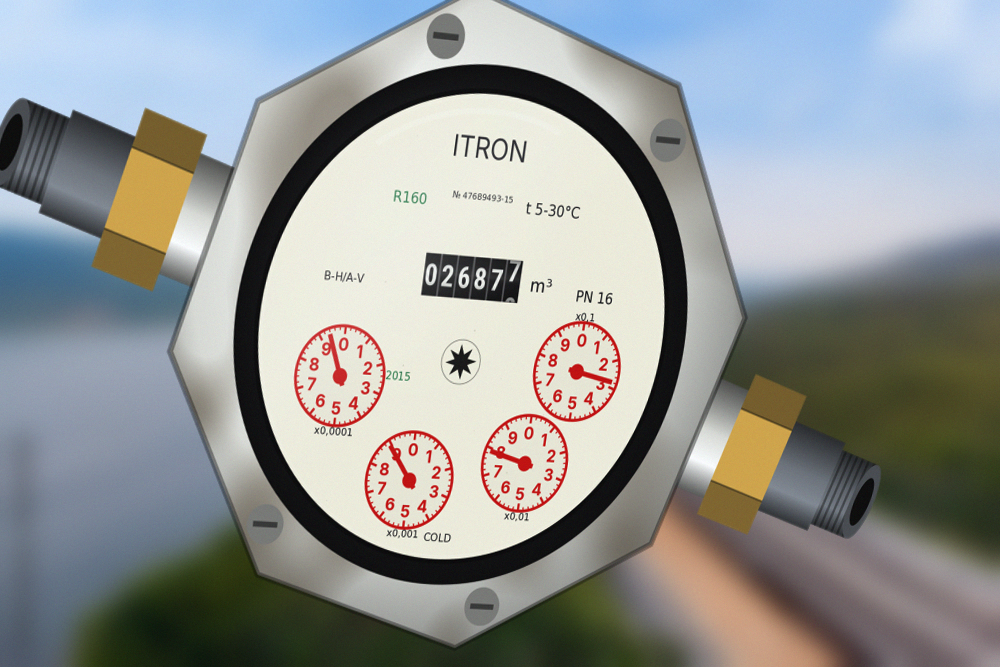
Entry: 26877.2789; m³
